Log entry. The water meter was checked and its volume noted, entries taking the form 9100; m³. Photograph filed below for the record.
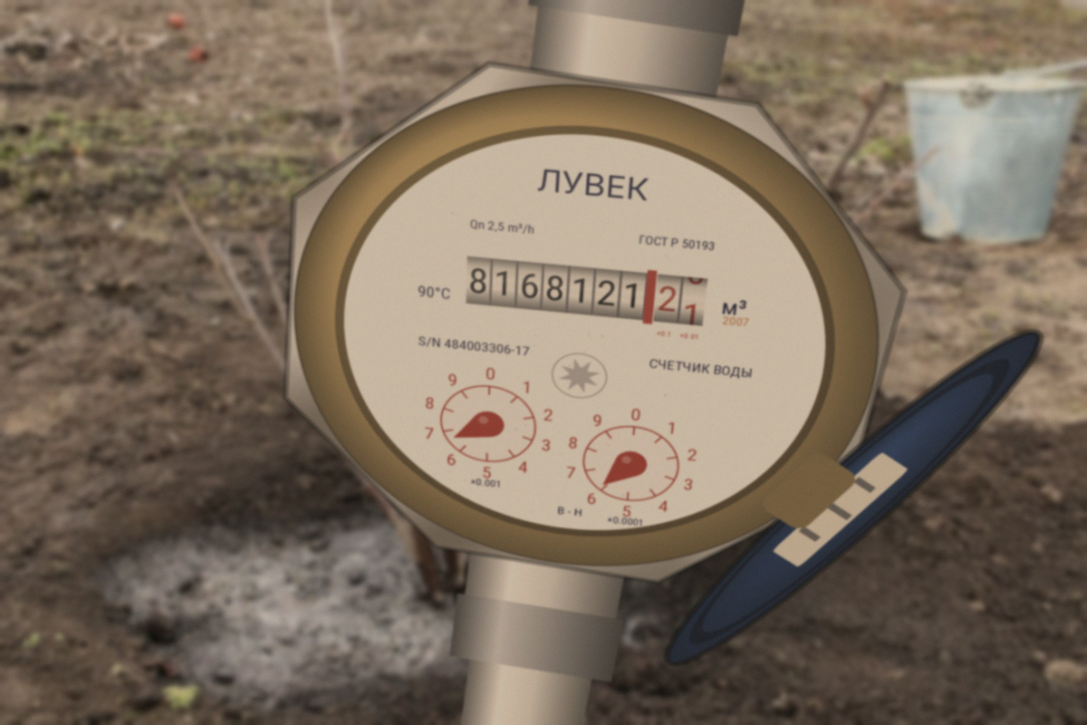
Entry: 8168121.2066; m³
